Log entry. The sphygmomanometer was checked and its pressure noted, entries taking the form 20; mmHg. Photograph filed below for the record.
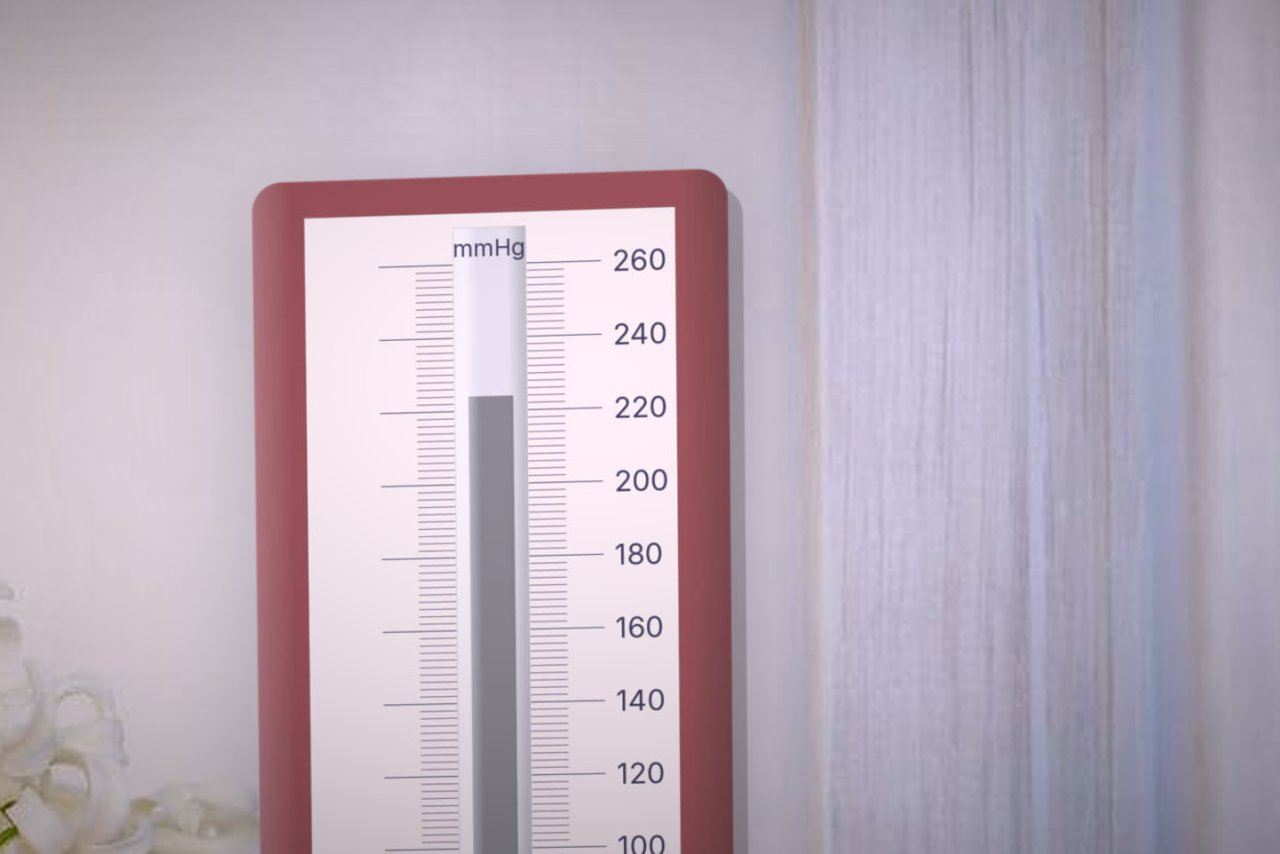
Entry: 224; mmHg
